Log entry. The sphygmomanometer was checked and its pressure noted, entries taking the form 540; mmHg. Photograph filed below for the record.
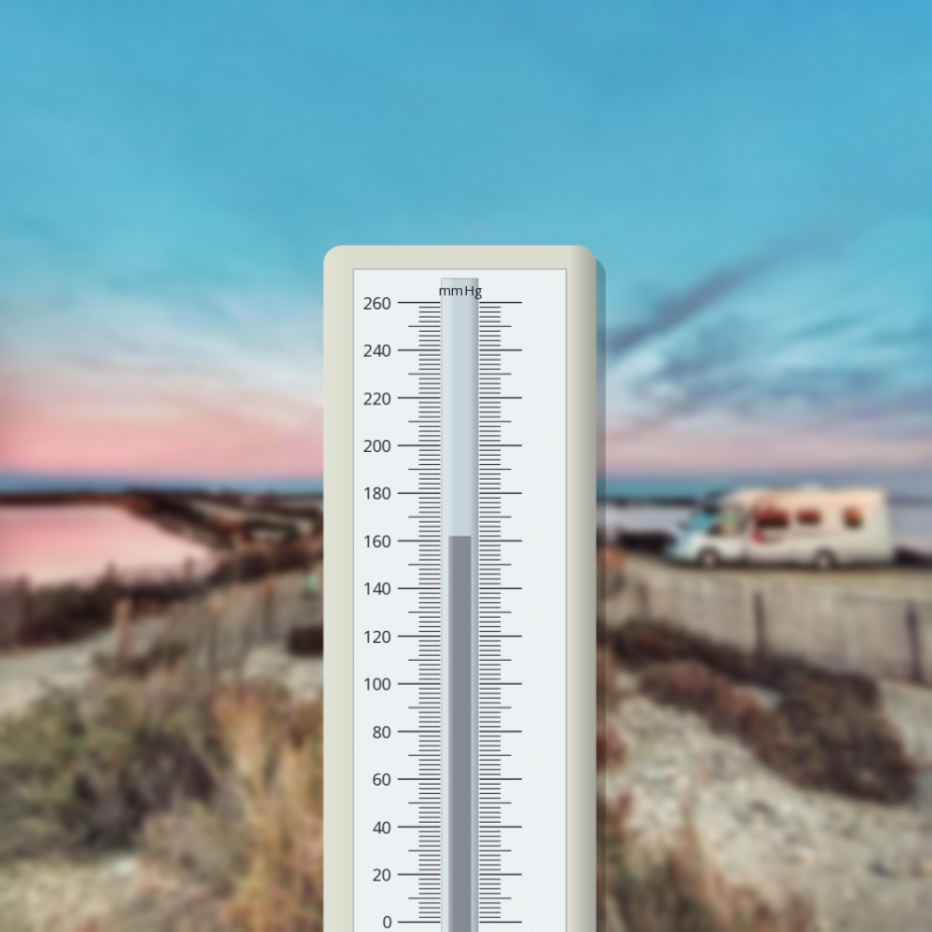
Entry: 162; mmHg
